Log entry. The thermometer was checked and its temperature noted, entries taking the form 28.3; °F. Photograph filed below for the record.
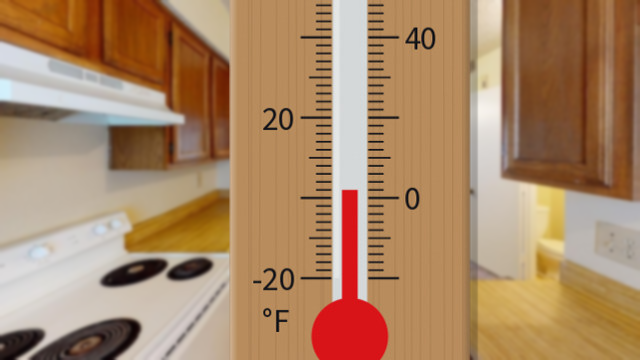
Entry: 2; °F
